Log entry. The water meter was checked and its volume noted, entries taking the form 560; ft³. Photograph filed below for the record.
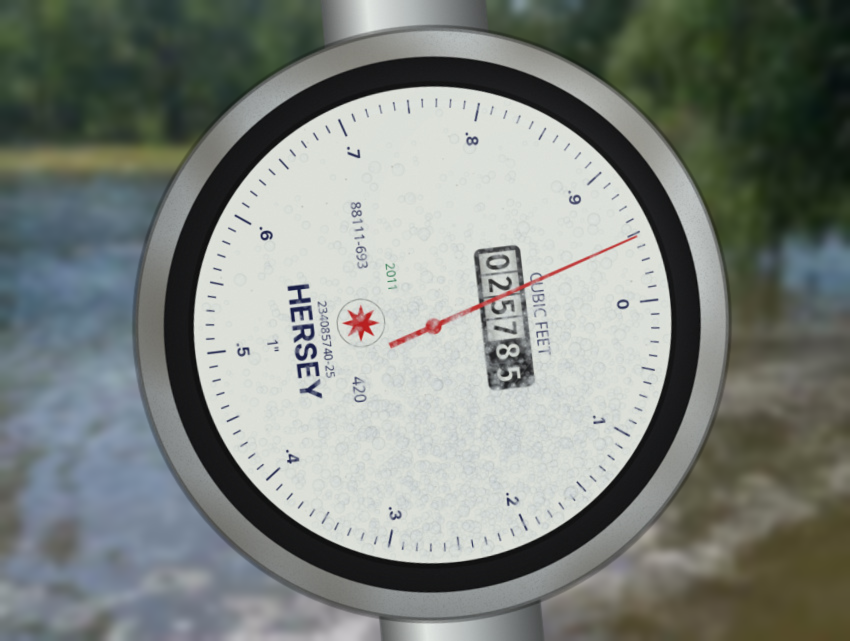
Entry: 25784.95; ft³
